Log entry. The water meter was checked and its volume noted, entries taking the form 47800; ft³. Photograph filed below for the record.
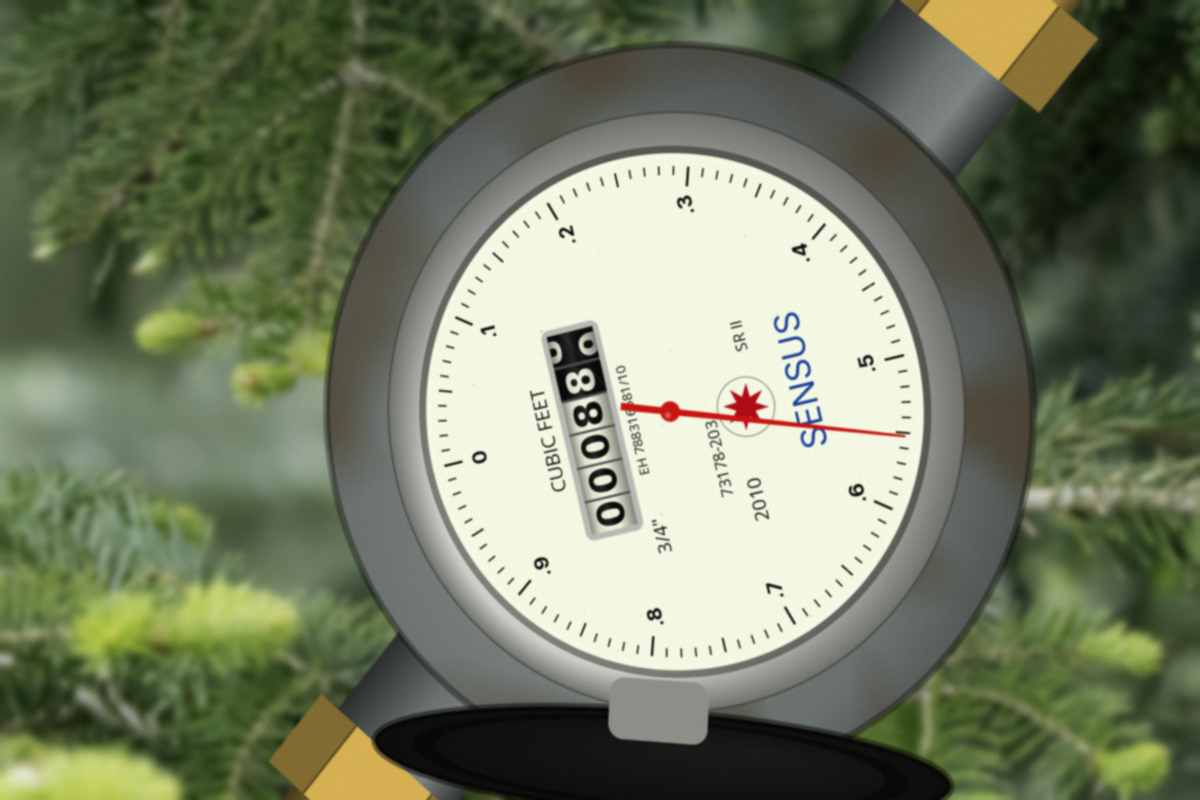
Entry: 888.55; ft³
